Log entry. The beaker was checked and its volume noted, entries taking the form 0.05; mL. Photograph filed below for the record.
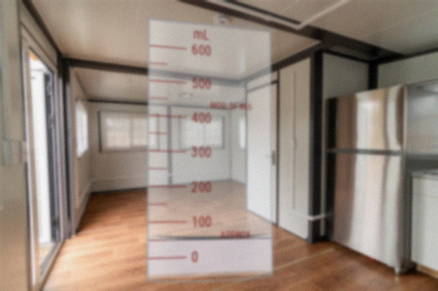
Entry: 50; mL
